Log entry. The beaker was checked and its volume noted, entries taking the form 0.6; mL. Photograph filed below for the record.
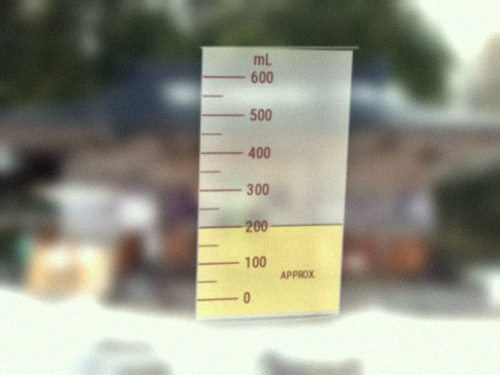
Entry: 200; mL
